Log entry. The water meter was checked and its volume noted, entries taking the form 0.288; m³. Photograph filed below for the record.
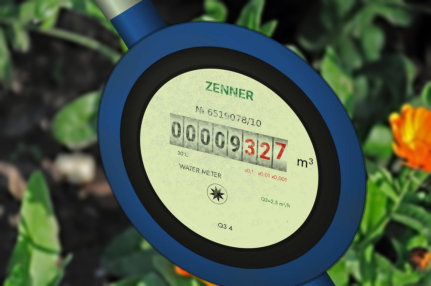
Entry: 9.327; m³
